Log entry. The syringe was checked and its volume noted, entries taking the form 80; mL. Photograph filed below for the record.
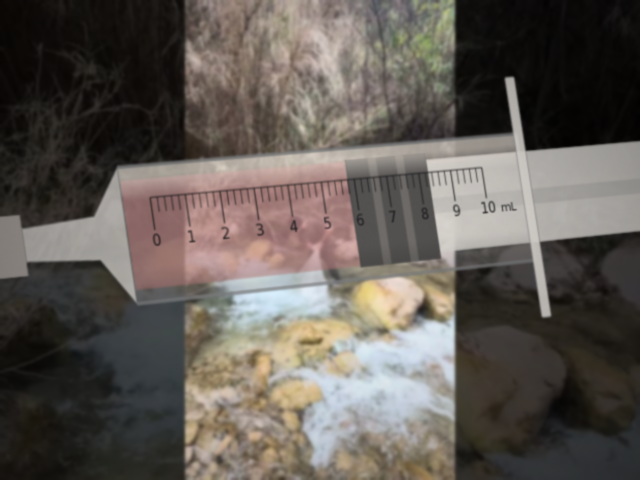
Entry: 5.8; mL
